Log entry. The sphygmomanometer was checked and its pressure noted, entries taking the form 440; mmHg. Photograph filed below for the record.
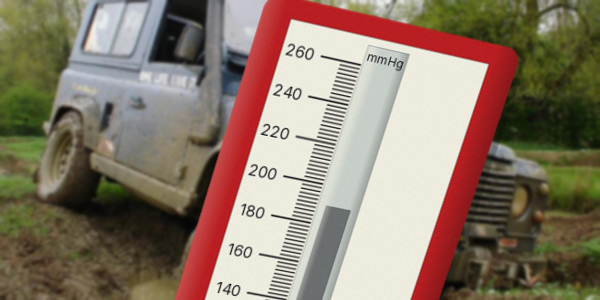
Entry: 190; mmHg
